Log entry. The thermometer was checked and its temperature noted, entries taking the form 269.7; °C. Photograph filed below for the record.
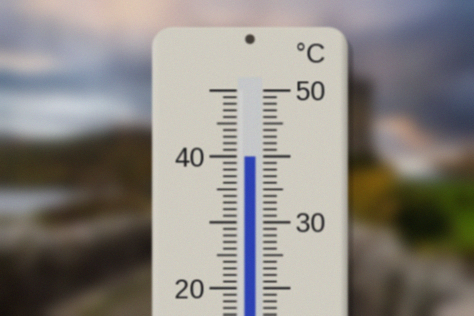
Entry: 40; °C
